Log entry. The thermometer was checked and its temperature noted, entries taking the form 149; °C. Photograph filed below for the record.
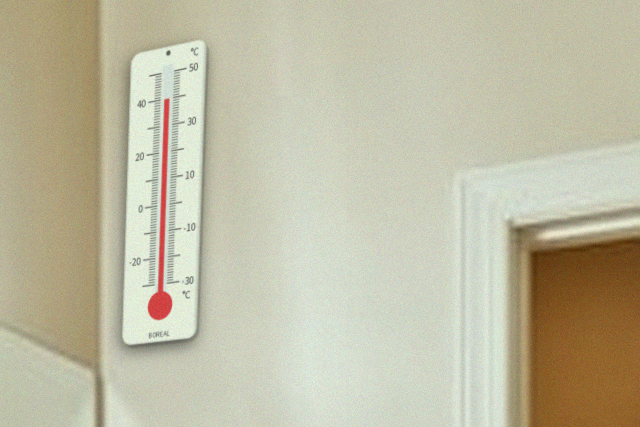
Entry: 40; °C
